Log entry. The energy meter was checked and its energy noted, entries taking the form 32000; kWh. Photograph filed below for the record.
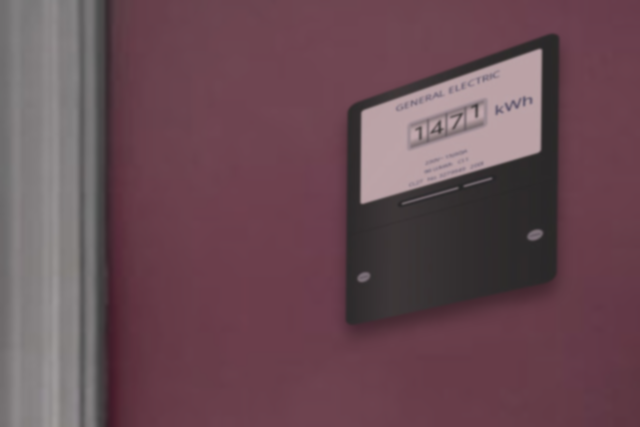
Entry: 1471; kWh
